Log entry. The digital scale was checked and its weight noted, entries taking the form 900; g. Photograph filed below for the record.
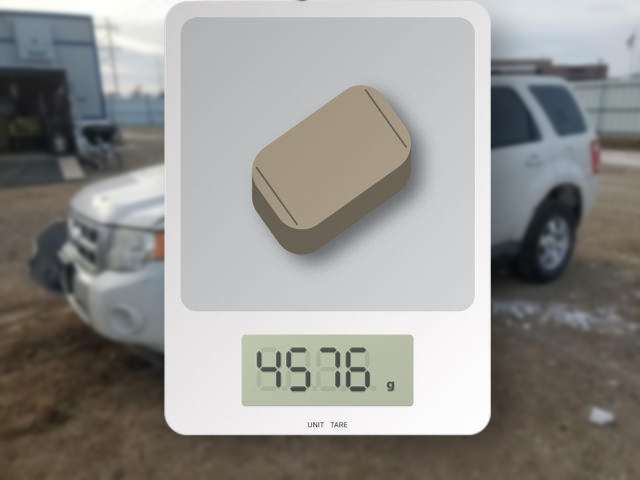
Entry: 4576; g
